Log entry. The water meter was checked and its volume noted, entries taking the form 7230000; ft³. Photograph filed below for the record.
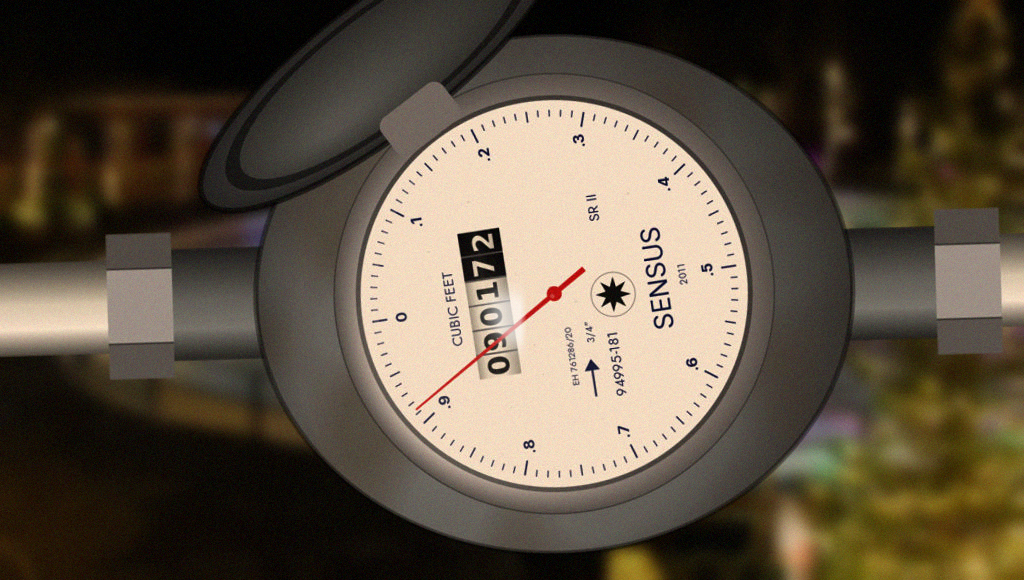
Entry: 90171.91; ft³
